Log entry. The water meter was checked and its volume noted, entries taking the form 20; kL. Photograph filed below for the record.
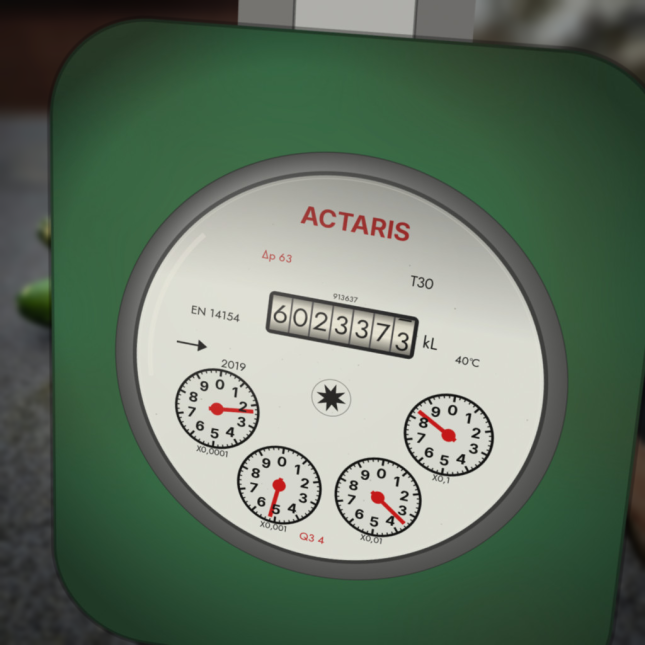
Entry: 6023372.8352; kL
